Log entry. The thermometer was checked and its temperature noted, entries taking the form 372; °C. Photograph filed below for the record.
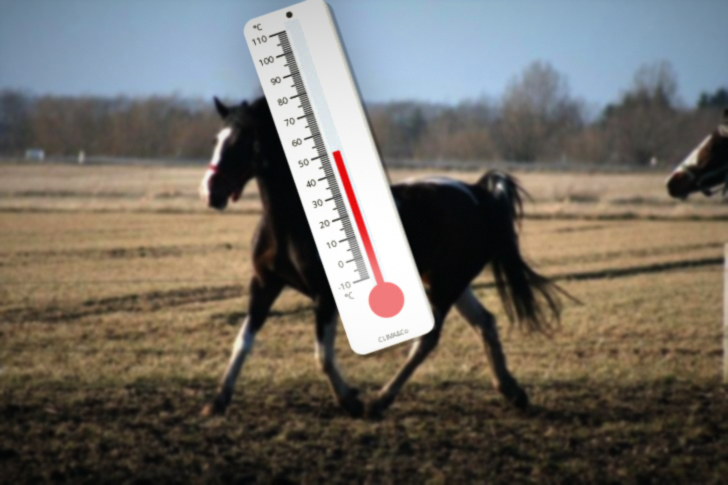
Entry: 50; °C
